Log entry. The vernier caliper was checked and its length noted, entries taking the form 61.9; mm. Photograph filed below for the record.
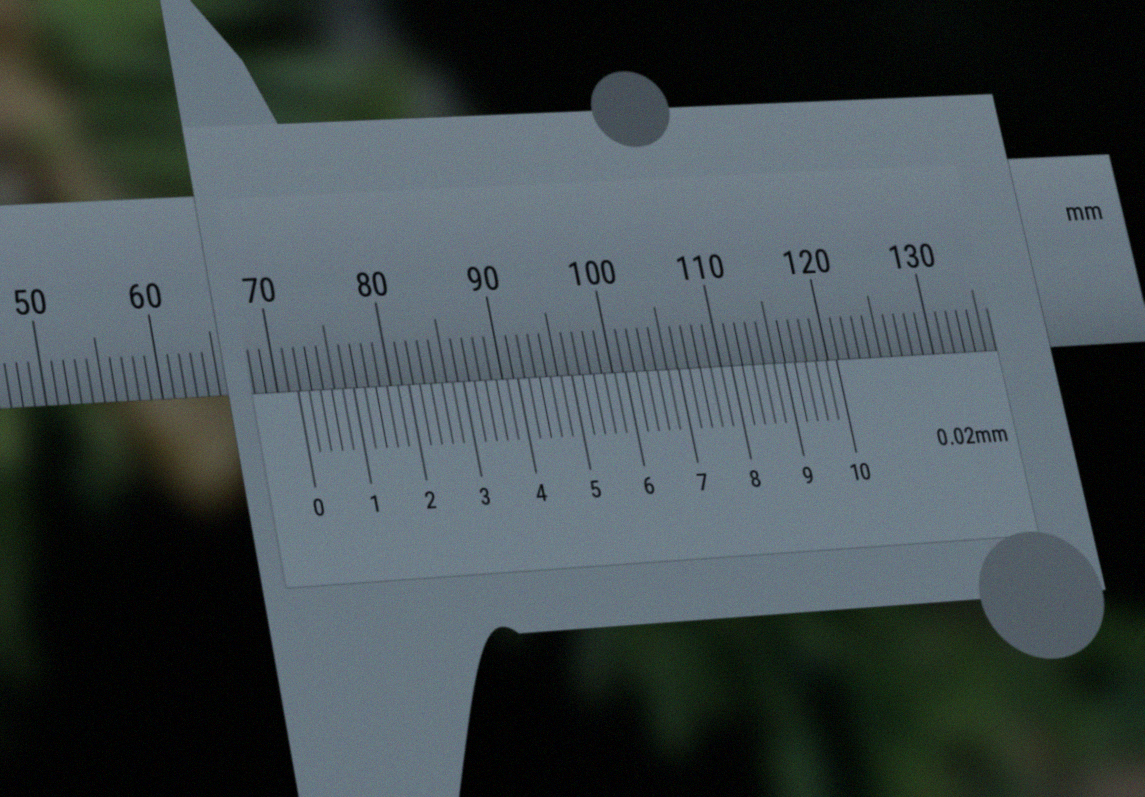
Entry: 71.8; mm
